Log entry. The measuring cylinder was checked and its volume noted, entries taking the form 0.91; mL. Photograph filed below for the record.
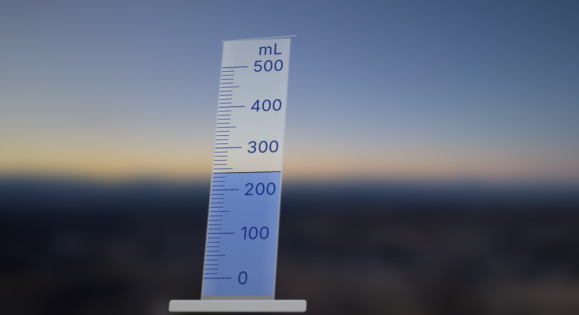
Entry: 240; mL
